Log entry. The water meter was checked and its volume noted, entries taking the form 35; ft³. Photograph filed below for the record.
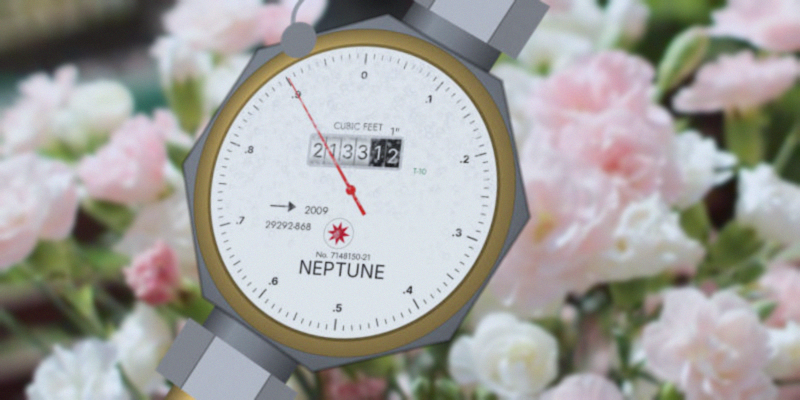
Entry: 213311.90; ft³
